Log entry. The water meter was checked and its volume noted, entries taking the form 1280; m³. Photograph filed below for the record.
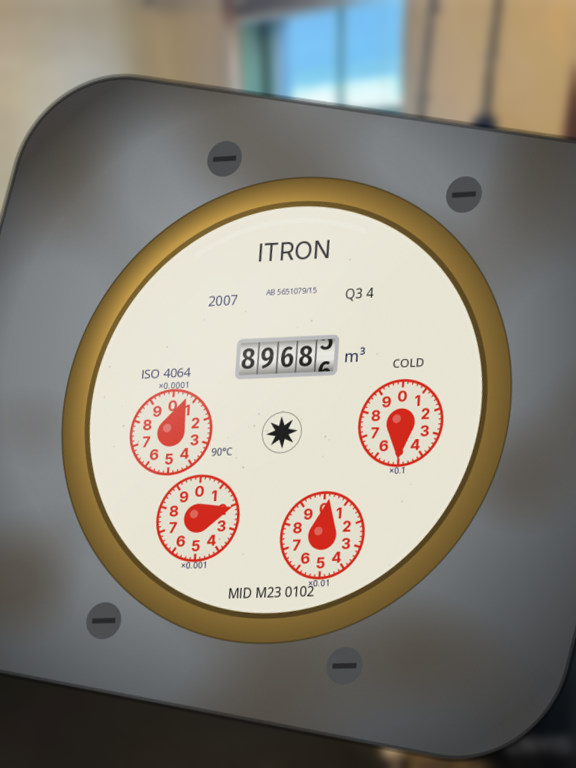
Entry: 89685.5020; m³
